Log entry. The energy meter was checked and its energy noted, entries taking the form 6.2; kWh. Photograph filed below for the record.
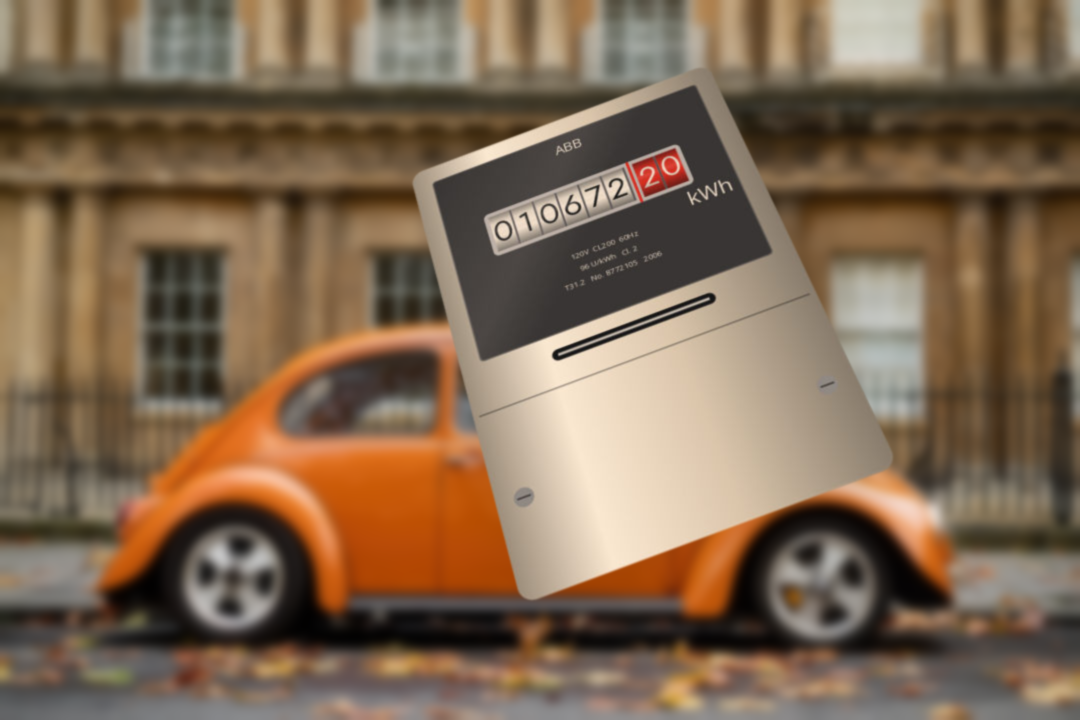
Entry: 10672.20; kWh
